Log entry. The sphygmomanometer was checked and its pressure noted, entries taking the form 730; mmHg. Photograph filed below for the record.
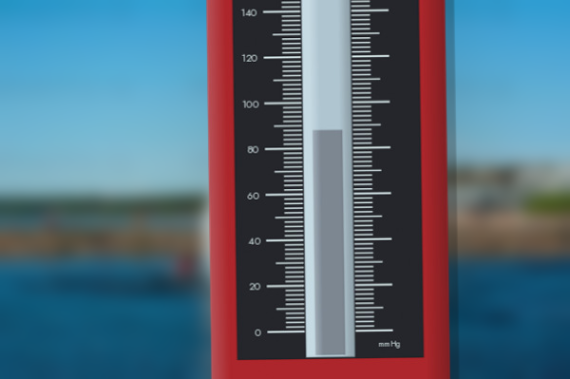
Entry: 88; mmHg
